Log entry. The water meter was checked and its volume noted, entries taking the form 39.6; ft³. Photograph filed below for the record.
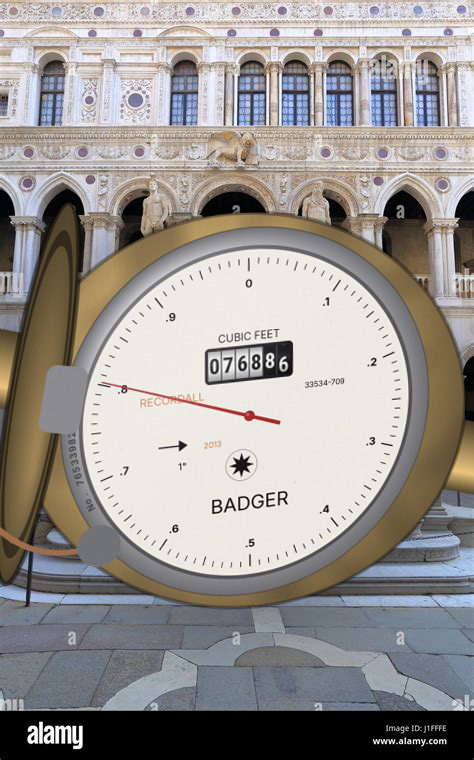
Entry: 76885.80; ft³
